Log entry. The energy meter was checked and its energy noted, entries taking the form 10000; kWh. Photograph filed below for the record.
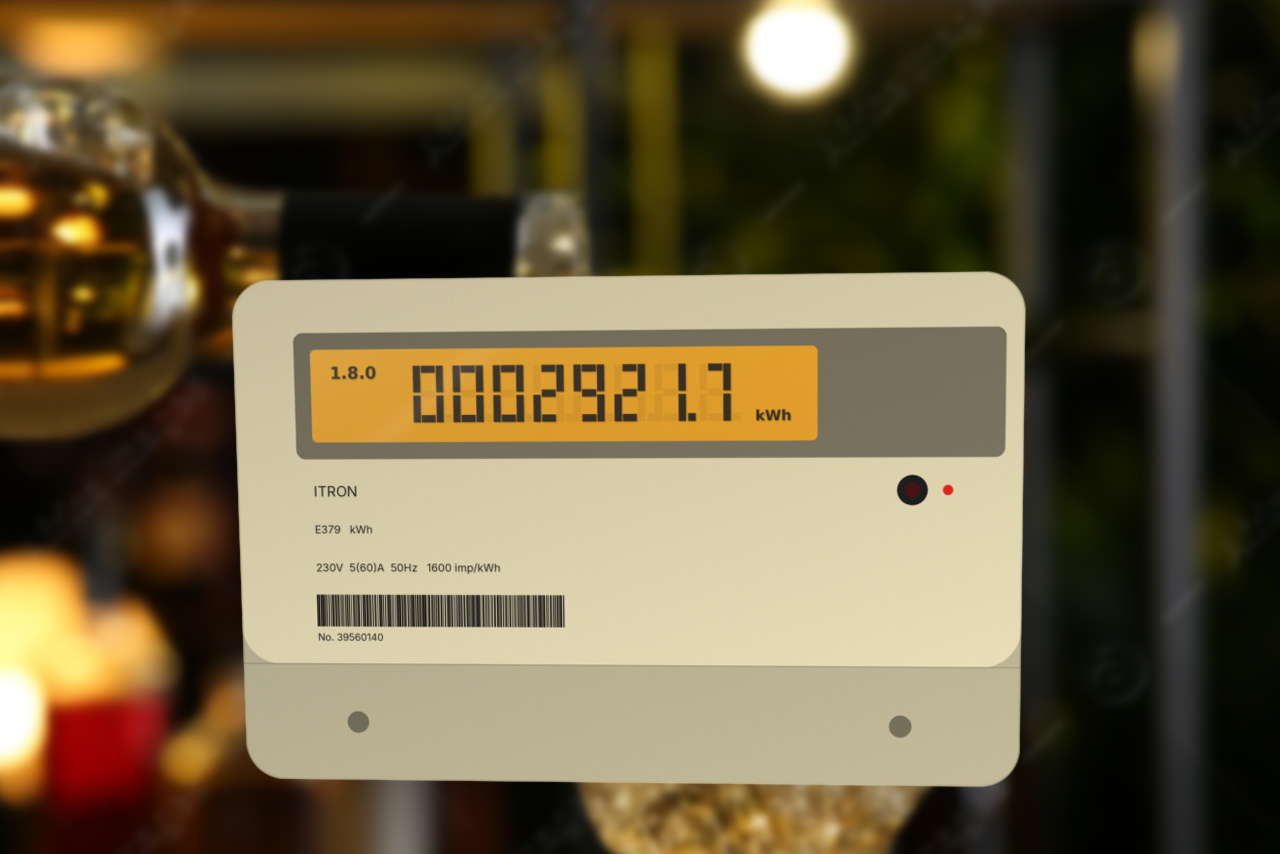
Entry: 2921.7; kWh
